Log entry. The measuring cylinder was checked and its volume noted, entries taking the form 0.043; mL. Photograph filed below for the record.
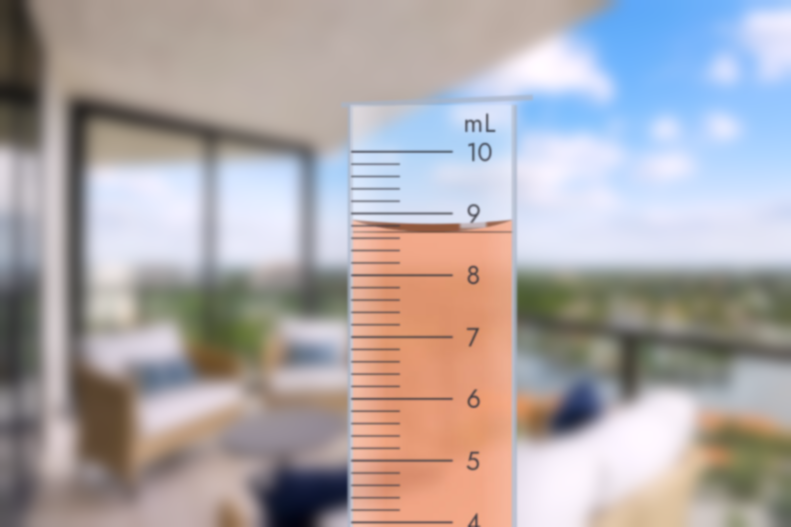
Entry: 8.7; mL
